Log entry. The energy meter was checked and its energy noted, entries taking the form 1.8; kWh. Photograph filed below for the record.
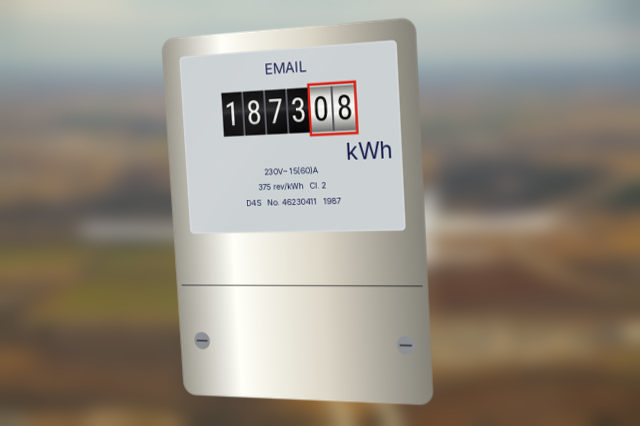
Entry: 1873.08; kWh
